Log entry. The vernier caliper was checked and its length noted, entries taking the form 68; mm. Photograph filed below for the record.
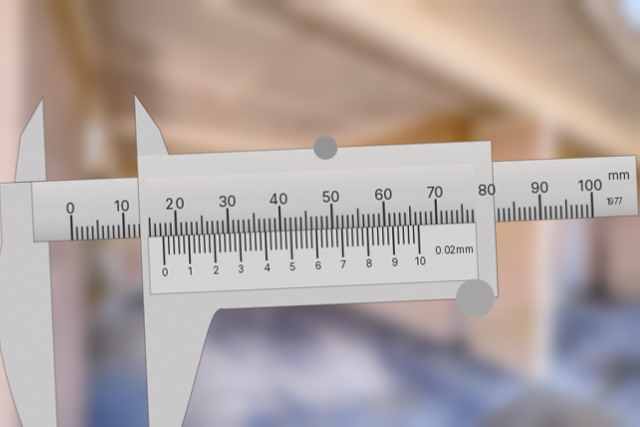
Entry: 17.5; mm
